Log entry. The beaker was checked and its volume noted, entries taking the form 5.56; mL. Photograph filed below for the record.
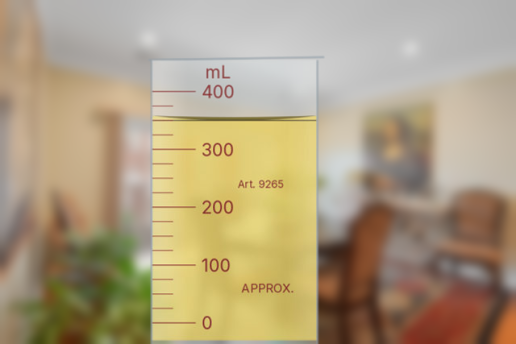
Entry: 350; mL
